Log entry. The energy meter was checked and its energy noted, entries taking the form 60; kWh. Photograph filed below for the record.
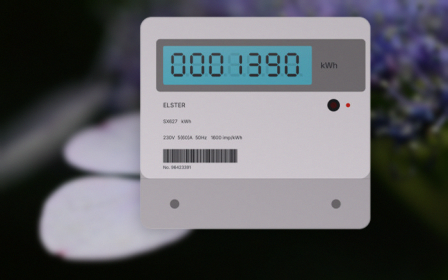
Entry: 1390; kWh
